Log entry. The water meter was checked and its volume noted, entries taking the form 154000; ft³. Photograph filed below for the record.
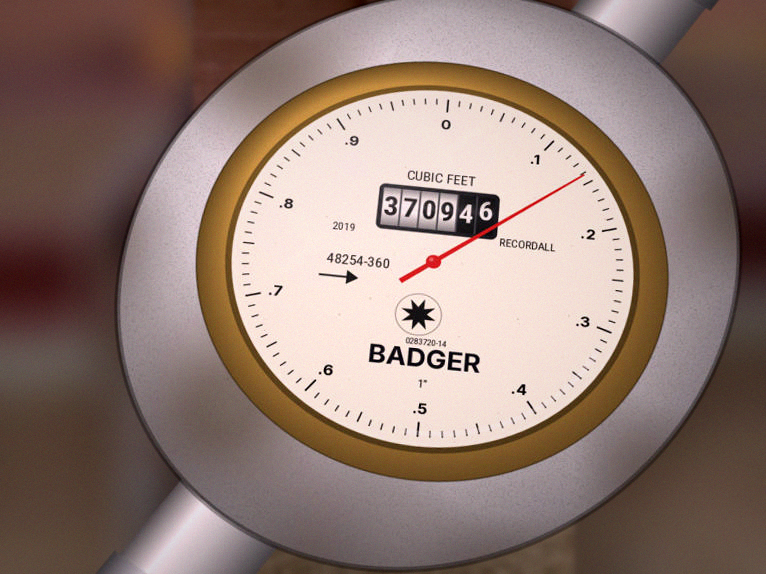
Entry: 370946.14; ft³
